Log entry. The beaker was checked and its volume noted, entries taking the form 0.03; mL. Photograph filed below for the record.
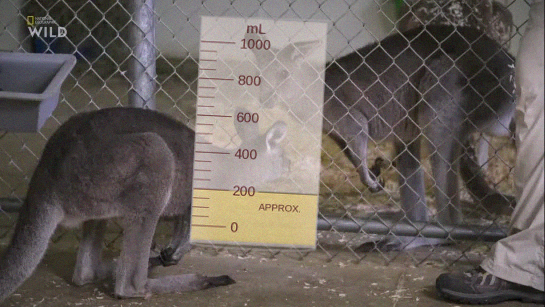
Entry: 200; mL
